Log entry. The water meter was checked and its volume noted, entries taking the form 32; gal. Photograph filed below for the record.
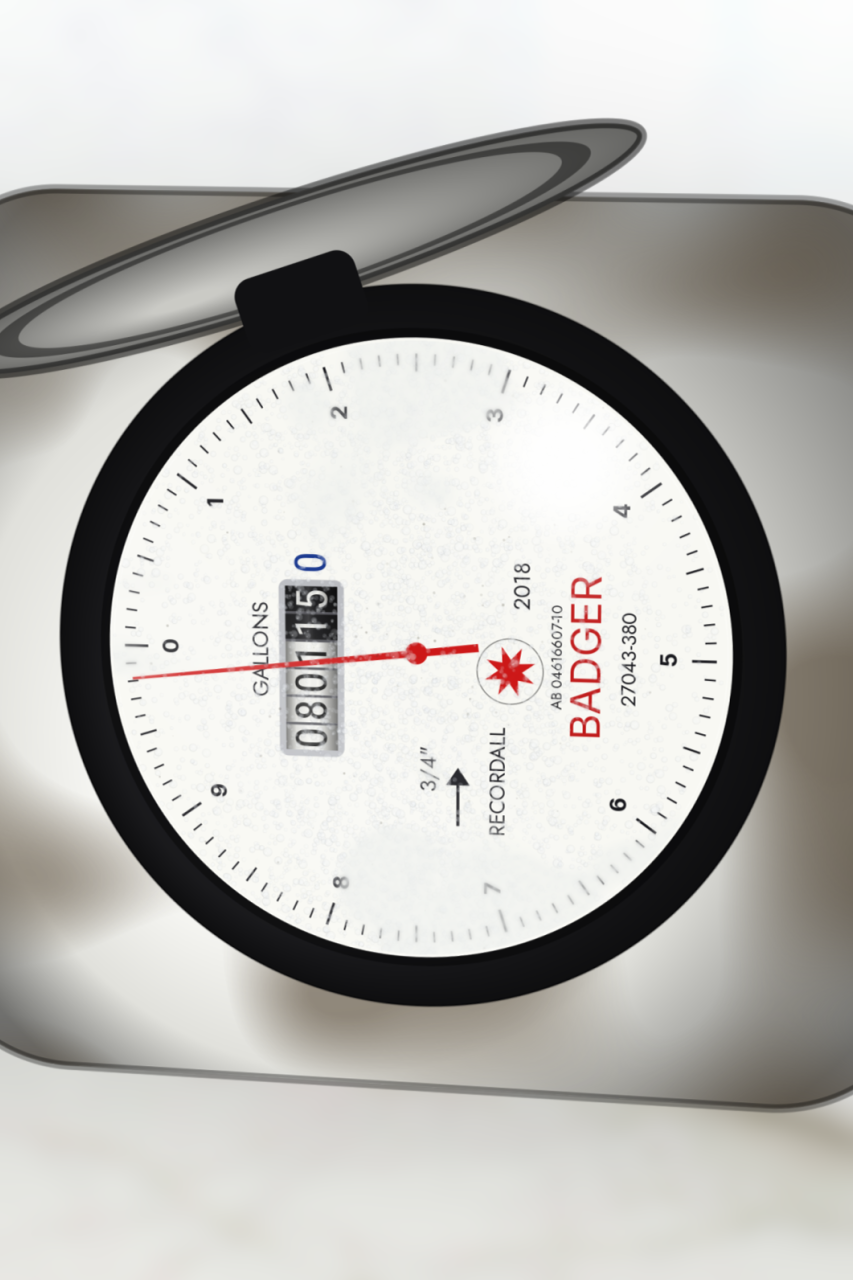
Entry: 801149.8; gal
